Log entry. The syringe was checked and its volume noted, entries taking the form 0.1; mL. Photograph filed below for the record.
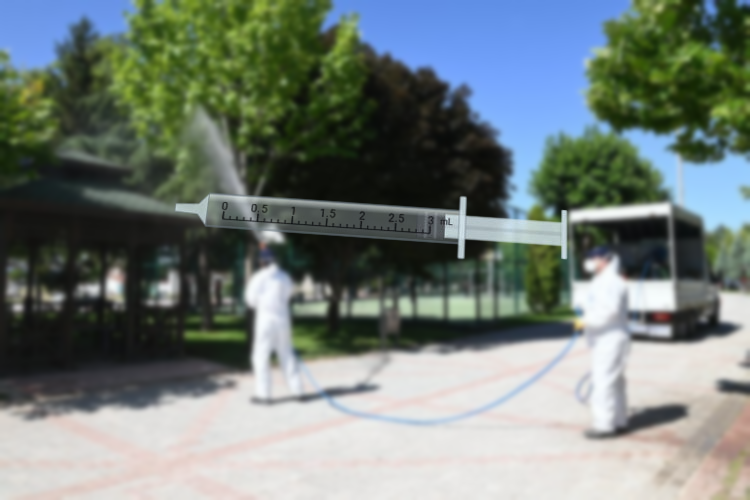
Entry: 2.8; mL
